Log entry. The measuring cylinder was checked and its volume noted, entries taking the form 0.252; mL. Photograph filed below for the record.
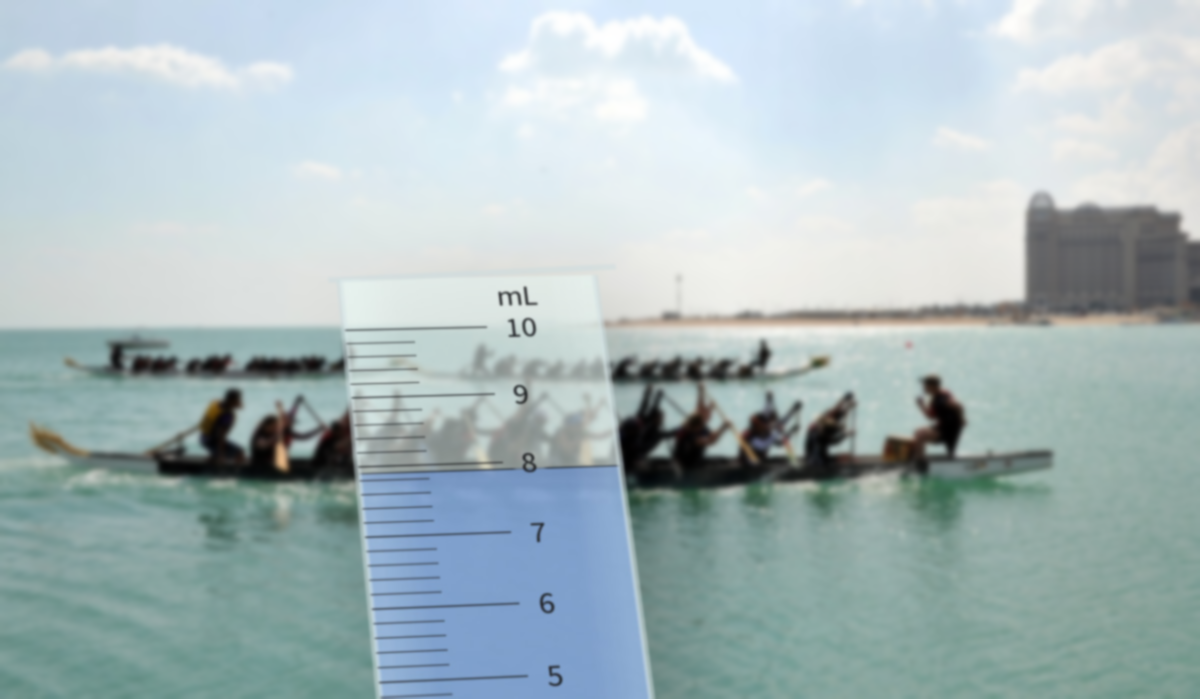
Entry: 7.9; mL
